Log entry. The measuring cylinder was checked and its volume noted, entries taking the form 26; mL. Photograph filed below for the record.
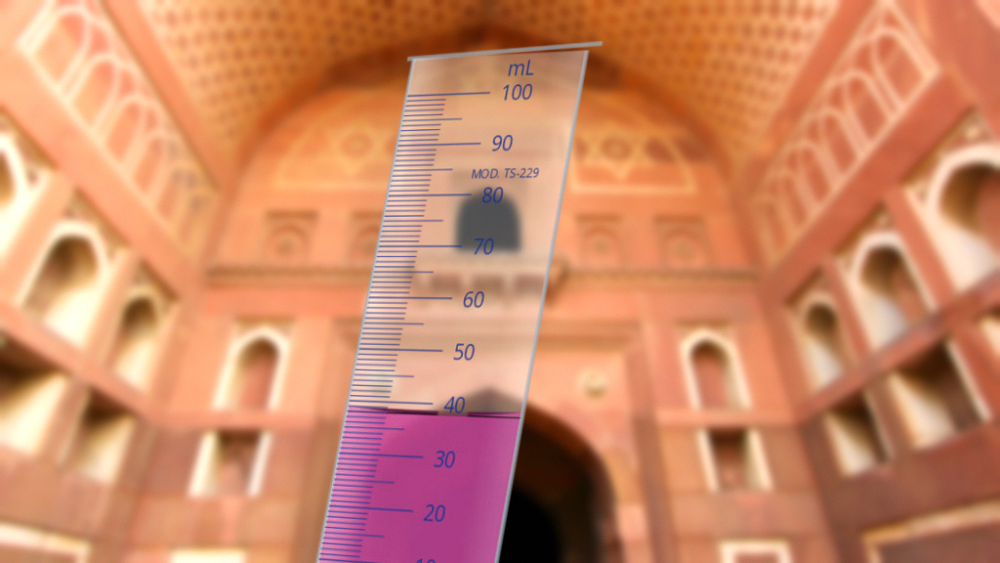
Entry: 38; mL
